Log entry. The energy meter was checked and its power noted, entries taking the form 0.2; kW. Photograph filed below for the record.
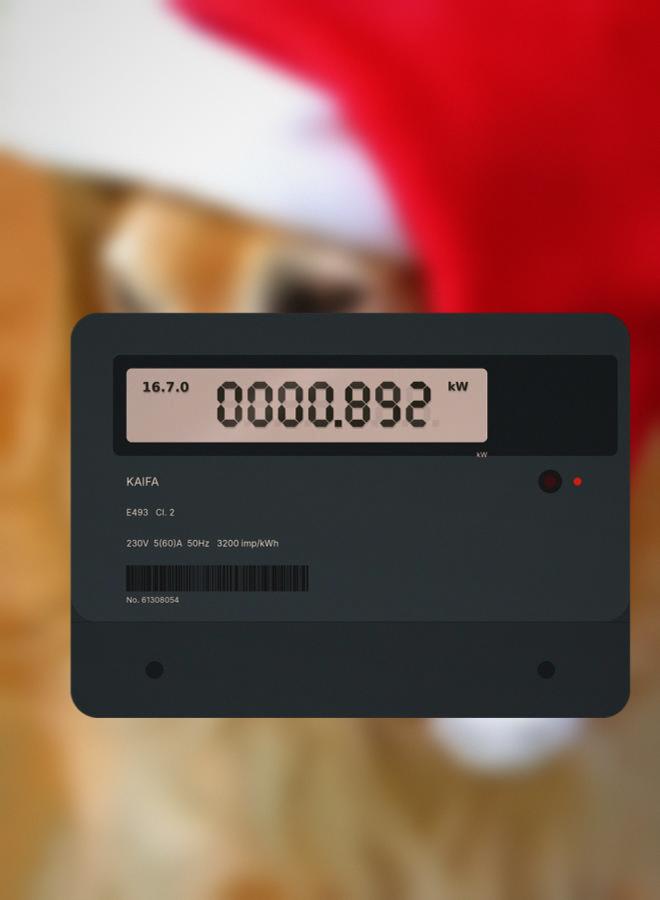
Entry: 0.892; kW
